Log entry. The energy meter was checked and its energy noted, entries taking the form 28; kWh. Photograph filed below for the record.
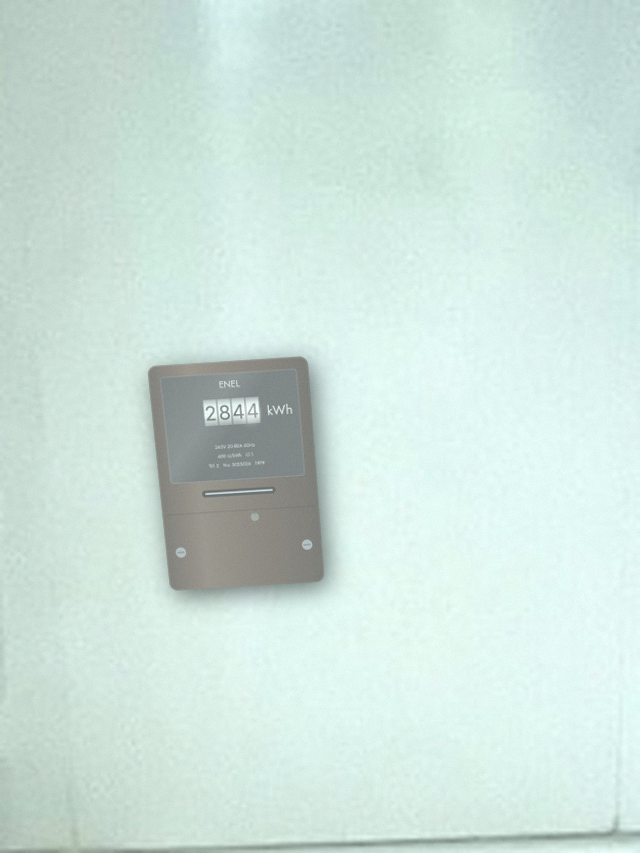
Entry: 2844; kWh
